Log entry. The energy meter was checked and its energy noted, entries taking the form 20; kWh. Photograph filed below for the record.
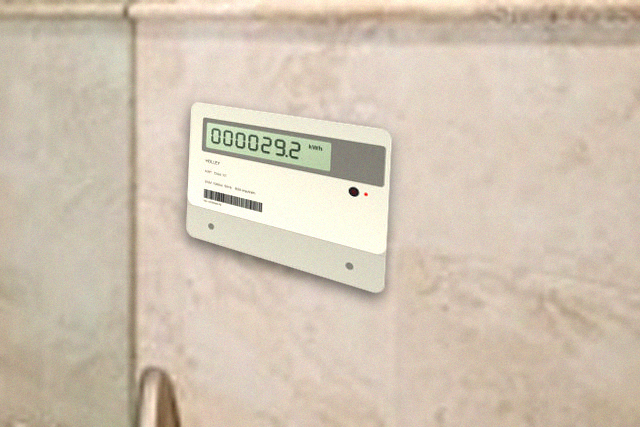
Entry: 29.2; kWh
